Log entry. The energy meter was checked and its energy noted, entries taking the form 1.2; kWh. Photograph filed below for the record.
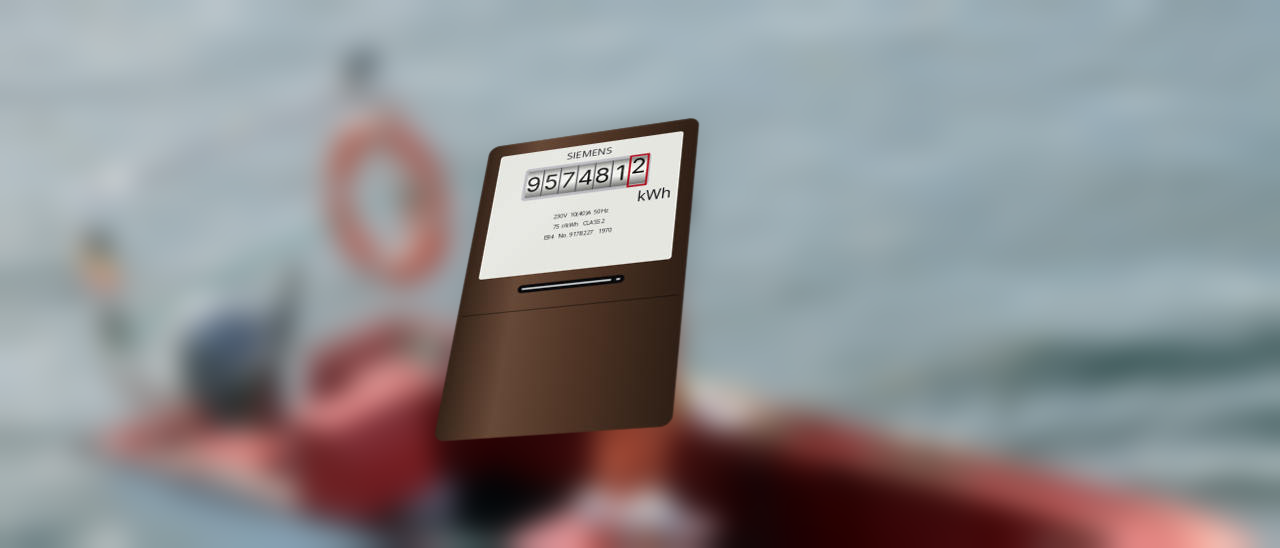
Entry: 957481.2; kWh
